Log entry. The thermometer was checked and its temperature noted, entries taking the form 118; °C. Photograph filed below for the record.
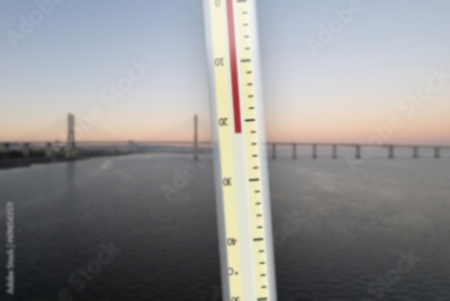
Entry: 22; °C
